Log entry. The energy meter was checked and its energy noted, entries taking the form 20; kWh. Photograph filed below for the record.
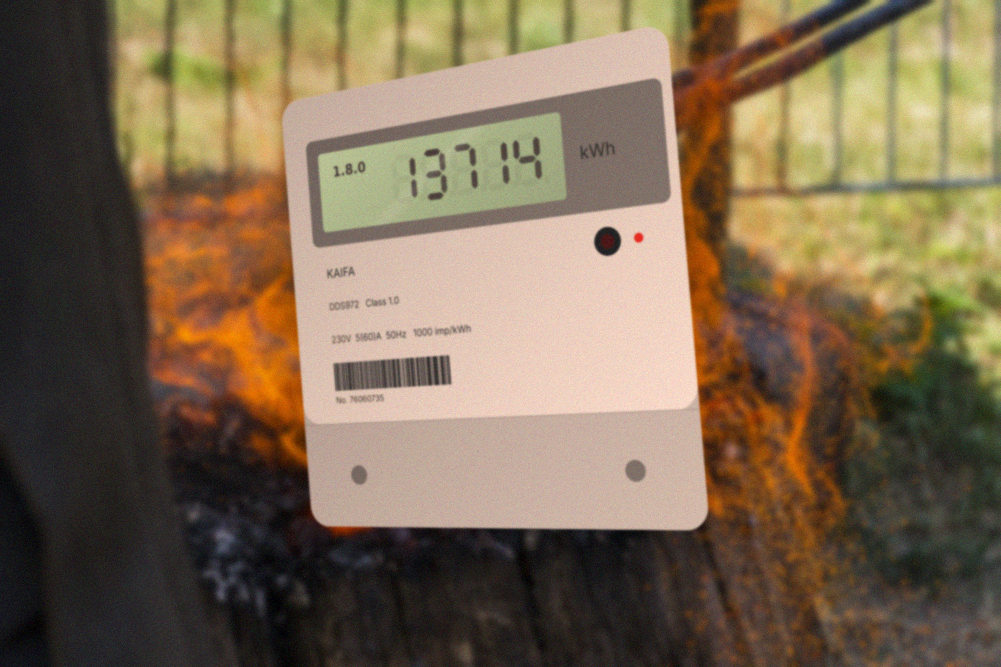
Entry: 13714; kWh
